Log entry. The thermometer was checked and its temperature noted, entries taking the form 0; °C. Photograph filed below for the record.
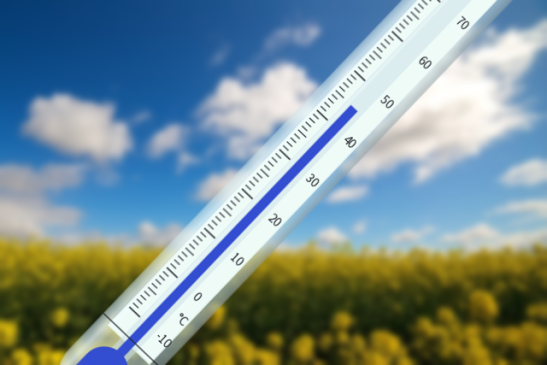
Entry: 45; °C
